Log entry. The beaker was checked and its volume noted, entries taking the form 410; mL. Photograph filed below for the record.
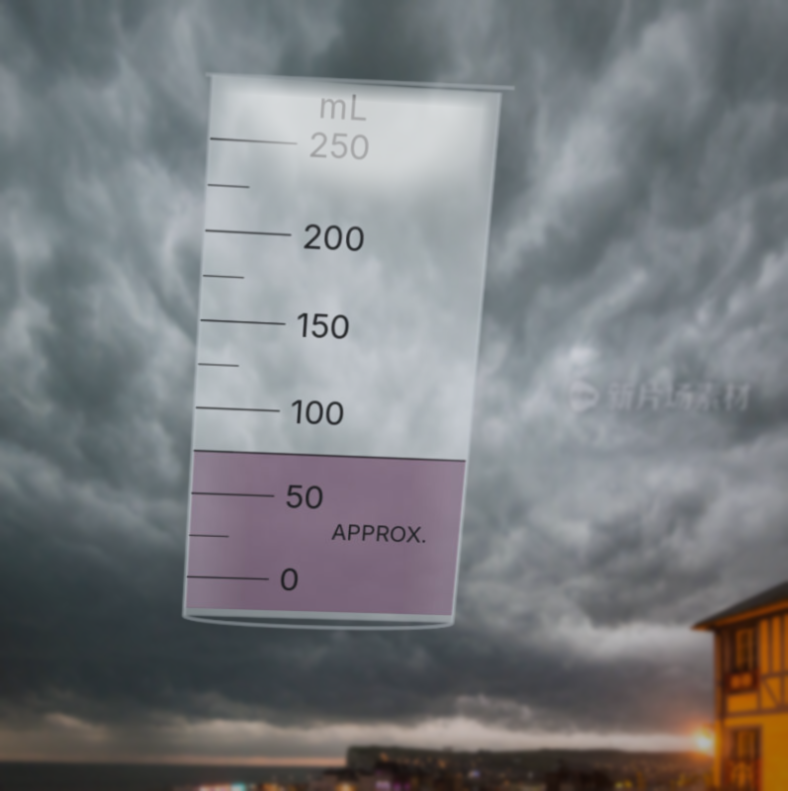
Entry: 75; mL
